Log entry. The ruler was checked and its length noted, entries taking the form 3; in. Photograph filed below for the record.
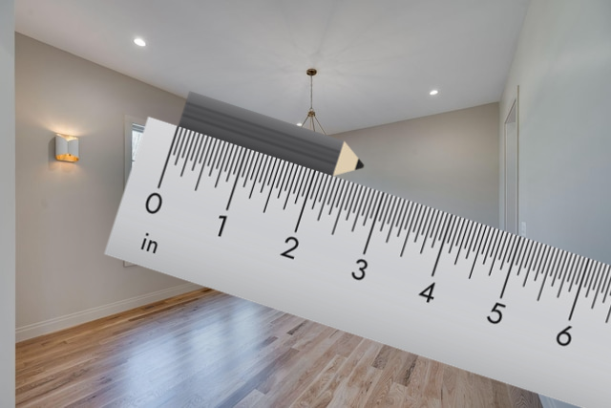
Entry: 2.625; in
